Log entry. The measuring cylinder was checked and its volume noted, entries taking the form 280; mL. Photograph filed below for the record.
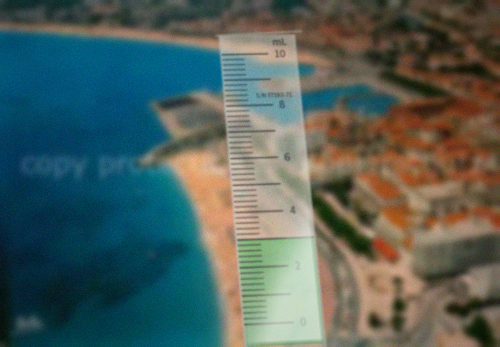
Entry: 3; mL
